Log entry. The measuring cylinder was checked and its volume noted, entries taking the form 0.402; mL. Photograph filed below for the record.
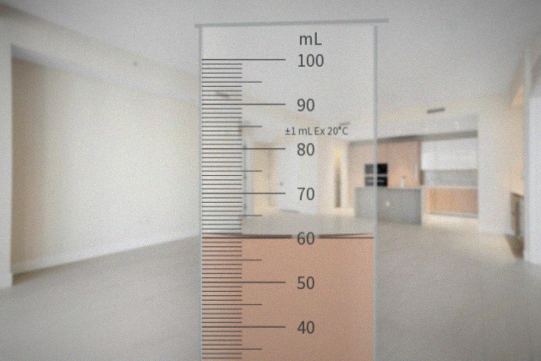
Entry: 60; mL
